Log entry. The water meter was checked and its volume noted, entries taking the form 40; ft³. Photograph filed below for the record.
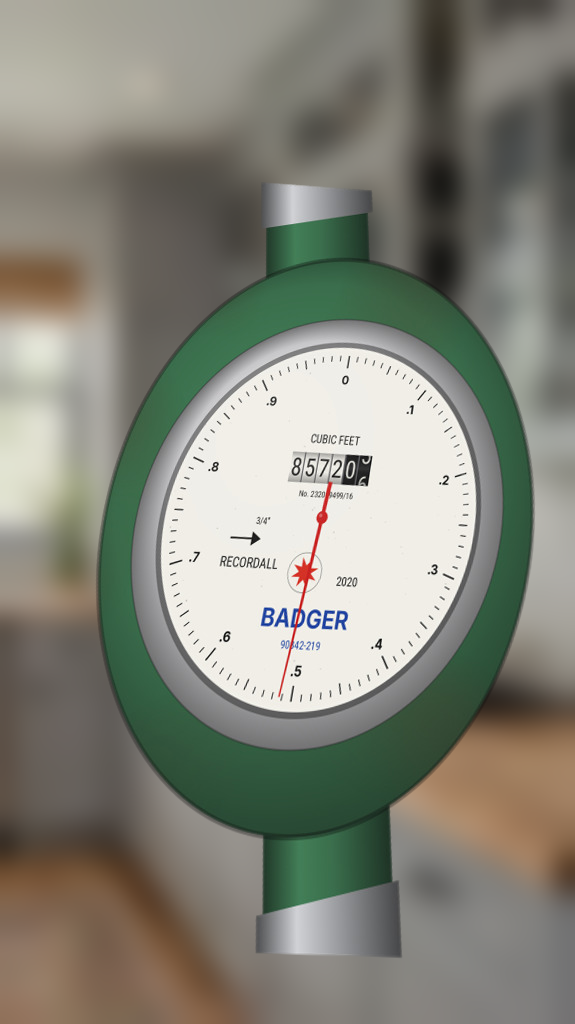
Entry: 857205.51; ft³
